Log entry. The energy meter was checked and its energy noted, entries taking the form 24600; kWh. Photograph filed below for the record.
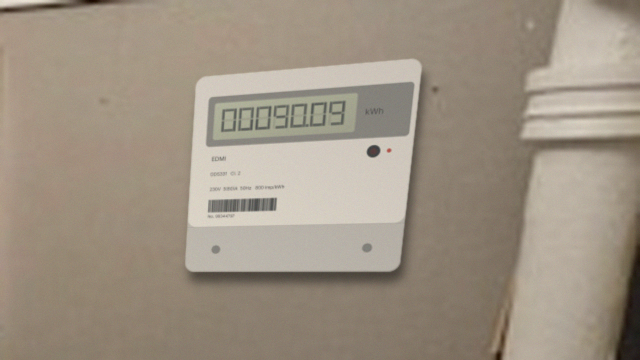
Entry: 90.09; kWh
